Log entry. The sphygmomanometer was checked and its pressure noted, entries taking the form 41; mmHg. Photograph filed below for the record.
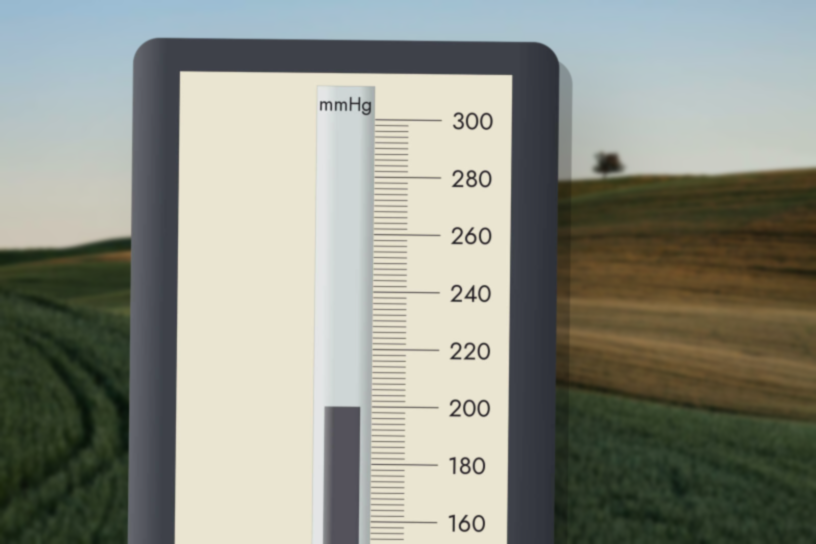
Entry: 200; mmHg
